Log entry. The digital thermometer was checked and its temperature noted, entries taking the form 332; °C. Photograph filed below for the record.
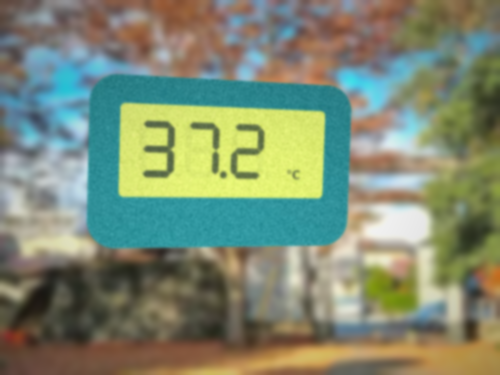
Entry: 37.2; °C
